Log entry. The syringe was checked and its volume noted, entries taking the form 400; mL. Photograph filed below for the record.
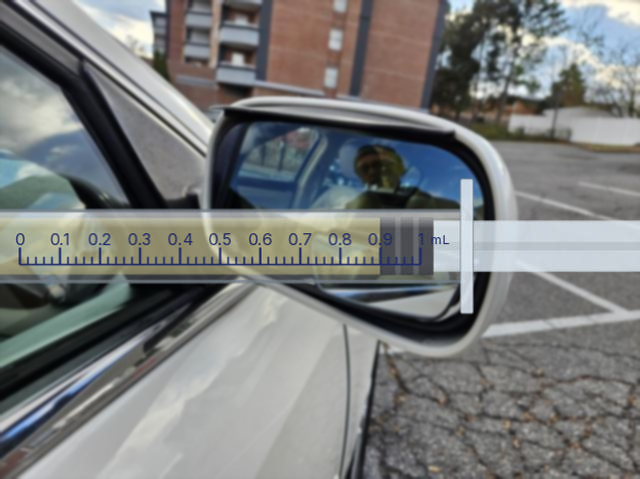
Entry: 0.9; mL
